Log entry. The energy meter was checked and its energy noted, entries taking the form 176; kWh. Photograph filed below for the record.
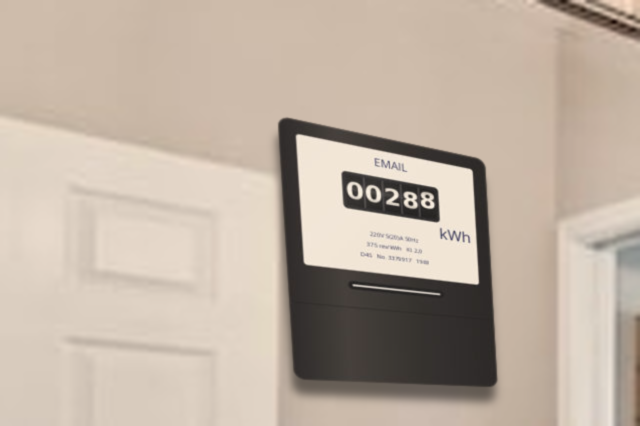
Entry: 288; kWh
